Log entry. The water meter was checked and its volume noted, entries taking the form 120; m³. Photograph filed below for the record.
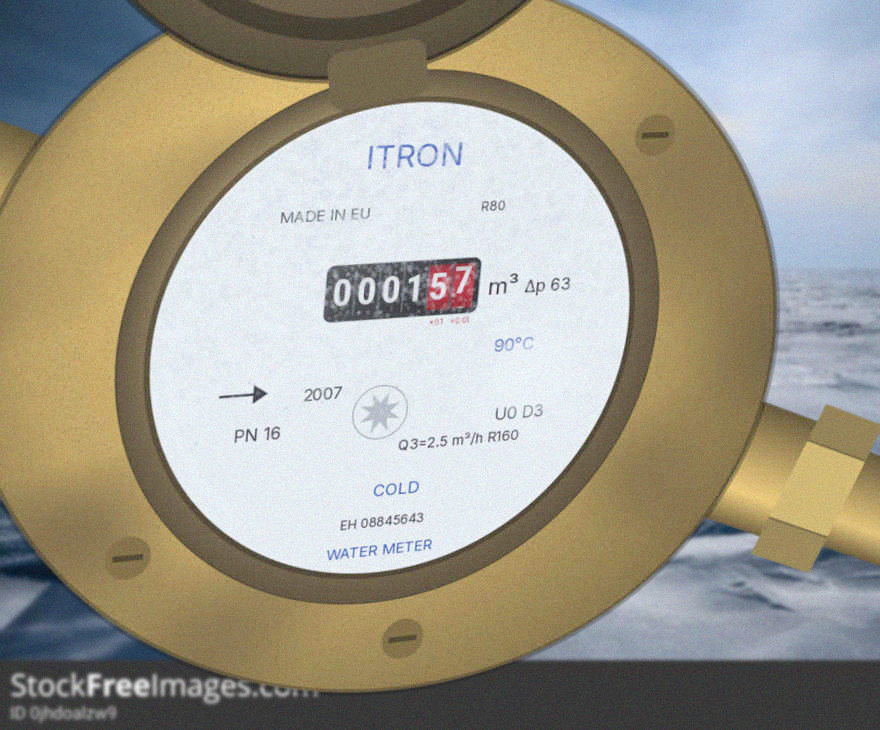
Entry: 1.57; m³
